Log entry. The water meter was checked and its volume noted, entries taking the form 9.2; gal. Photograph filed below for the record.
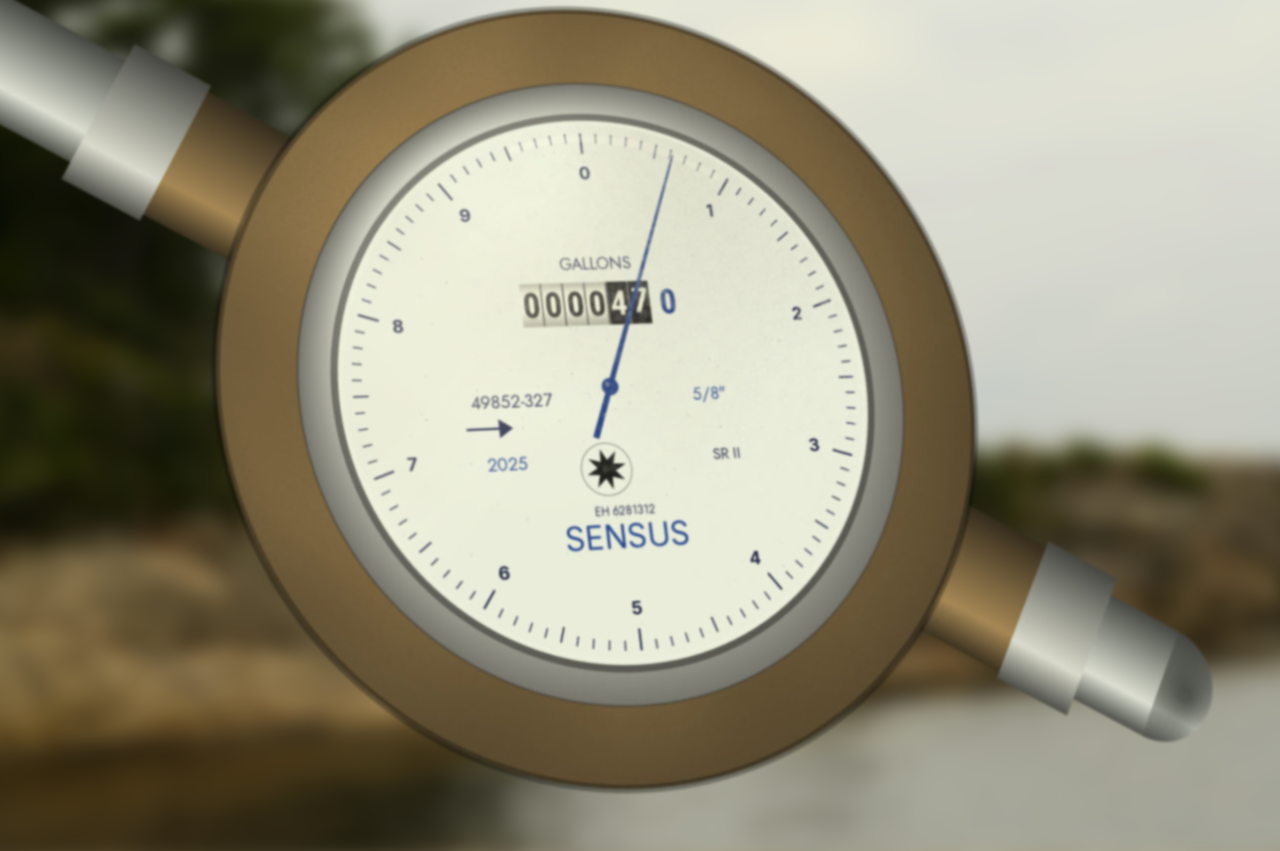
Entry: 470.6; gal
